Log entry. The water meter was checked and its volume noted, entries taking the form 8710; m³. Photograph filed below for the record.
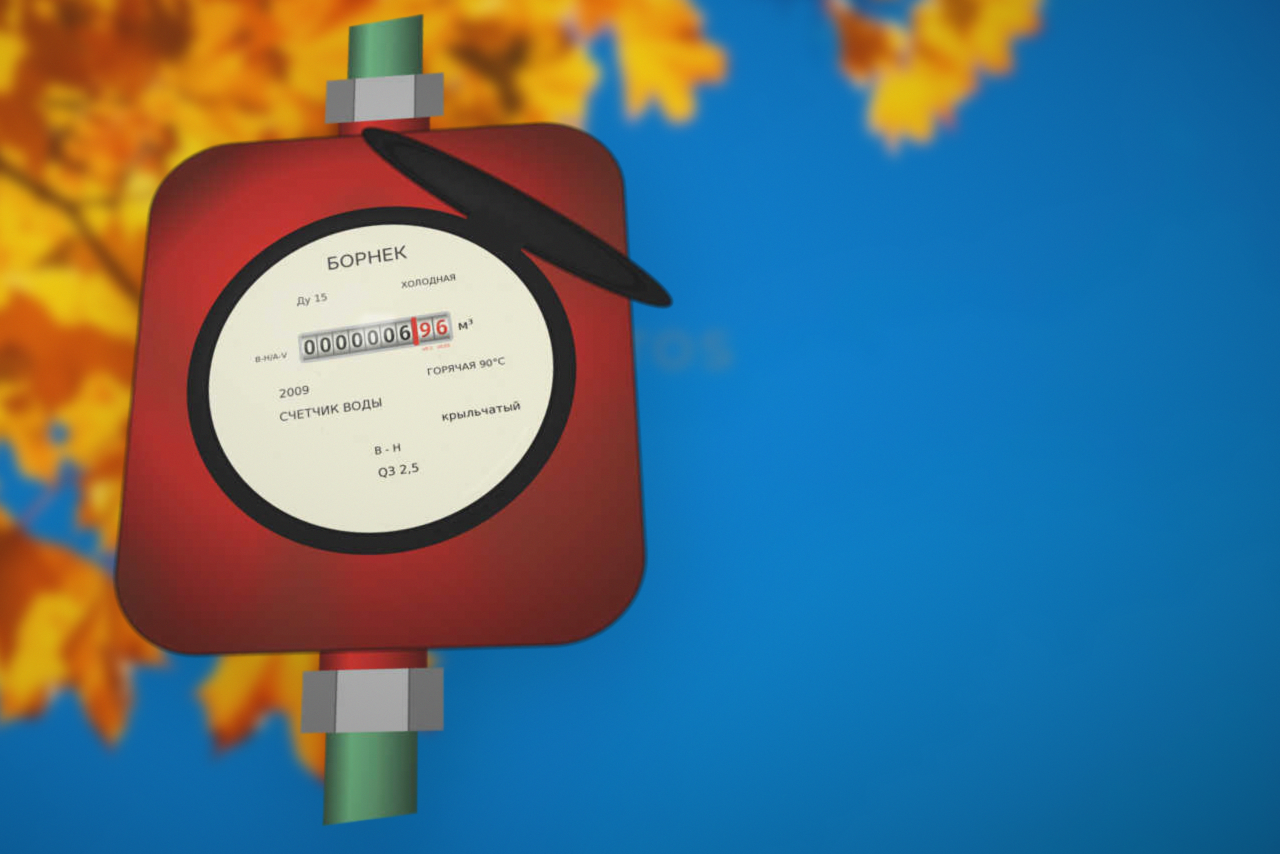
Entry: 6.96; m³
